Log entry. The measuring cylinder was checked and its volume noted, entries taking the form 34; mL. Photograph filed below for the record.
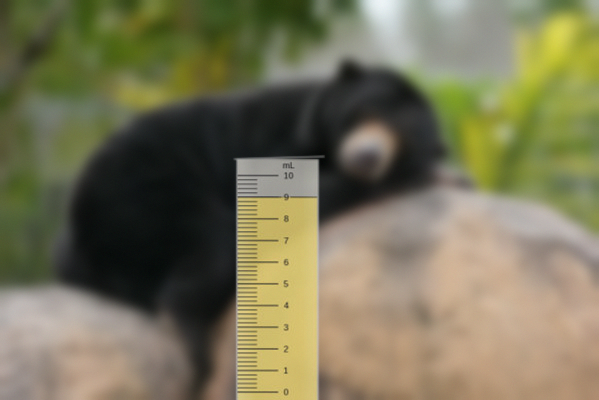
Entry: 9; mL
